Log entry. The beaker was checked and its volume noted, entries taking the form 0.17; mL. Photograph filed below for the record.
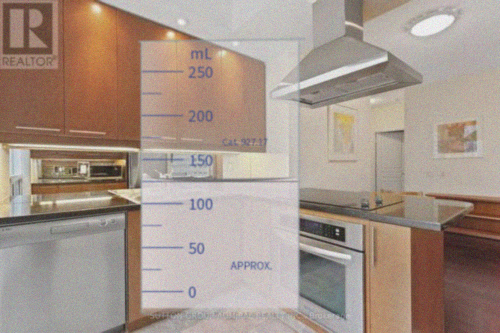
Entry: 125; mL
